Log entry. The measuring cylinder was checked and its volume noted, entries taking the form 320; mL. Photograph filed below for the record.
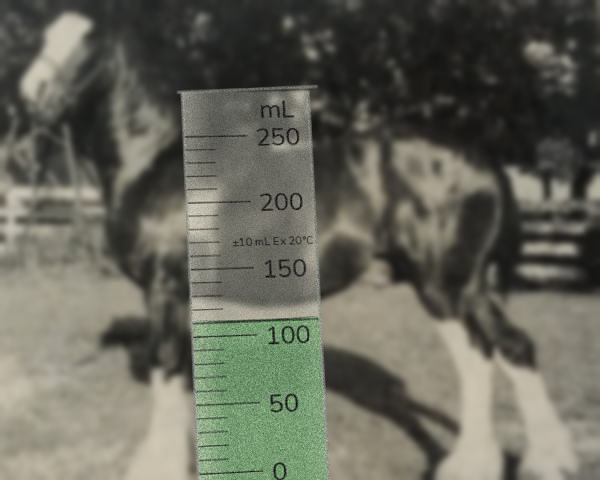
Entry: 110; mL
